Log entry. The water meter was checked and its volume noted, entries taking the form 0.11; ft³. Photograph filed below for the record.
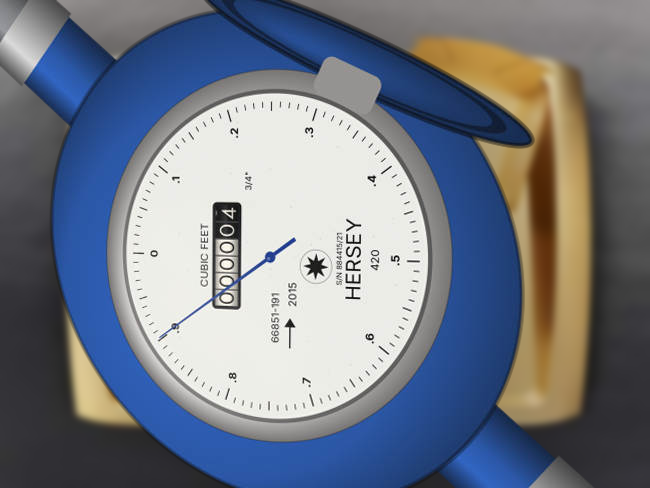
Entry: 3.90; ft³
